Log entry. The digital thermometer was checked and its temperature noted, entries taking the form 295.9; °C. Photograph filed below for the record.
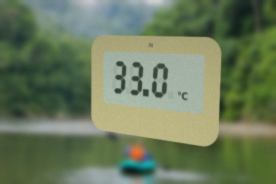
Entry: 33.0; °C
